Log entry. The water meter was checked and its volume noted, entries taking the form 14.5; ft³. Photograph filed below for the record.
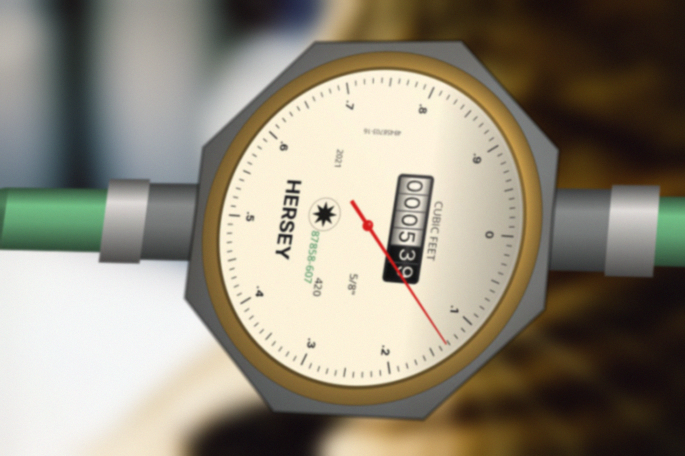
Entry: 539.13; ft³
